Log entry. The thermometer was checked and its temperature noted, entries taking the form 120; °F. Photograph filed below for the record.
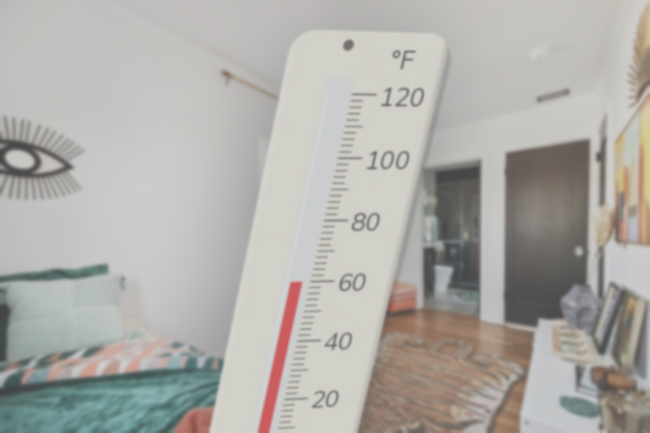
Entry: 60; °F
